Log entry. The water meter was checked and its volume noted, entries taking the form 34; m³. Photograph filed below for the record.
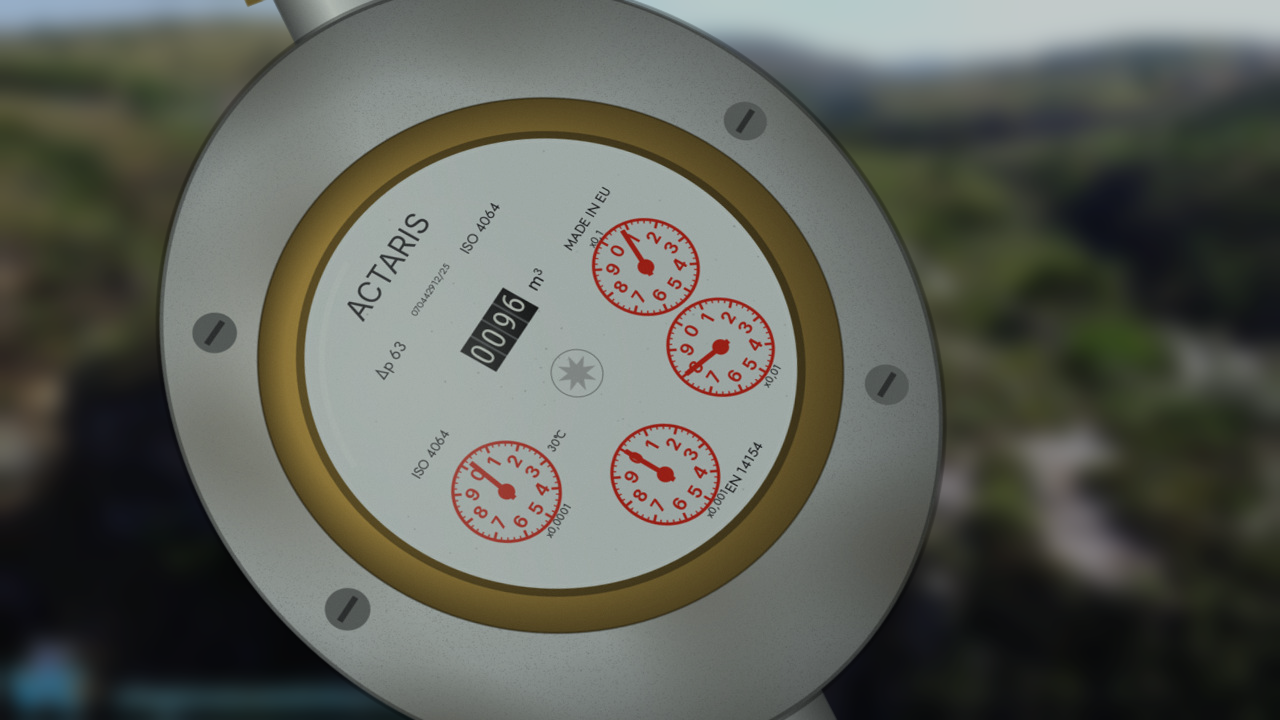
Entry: 96.0800; m³
